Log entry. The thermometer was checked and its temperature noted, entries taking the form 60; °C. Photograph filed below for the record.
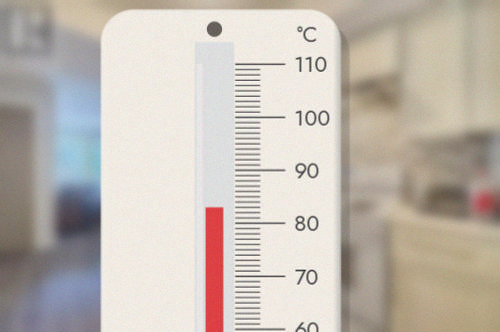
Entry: 83; °C
